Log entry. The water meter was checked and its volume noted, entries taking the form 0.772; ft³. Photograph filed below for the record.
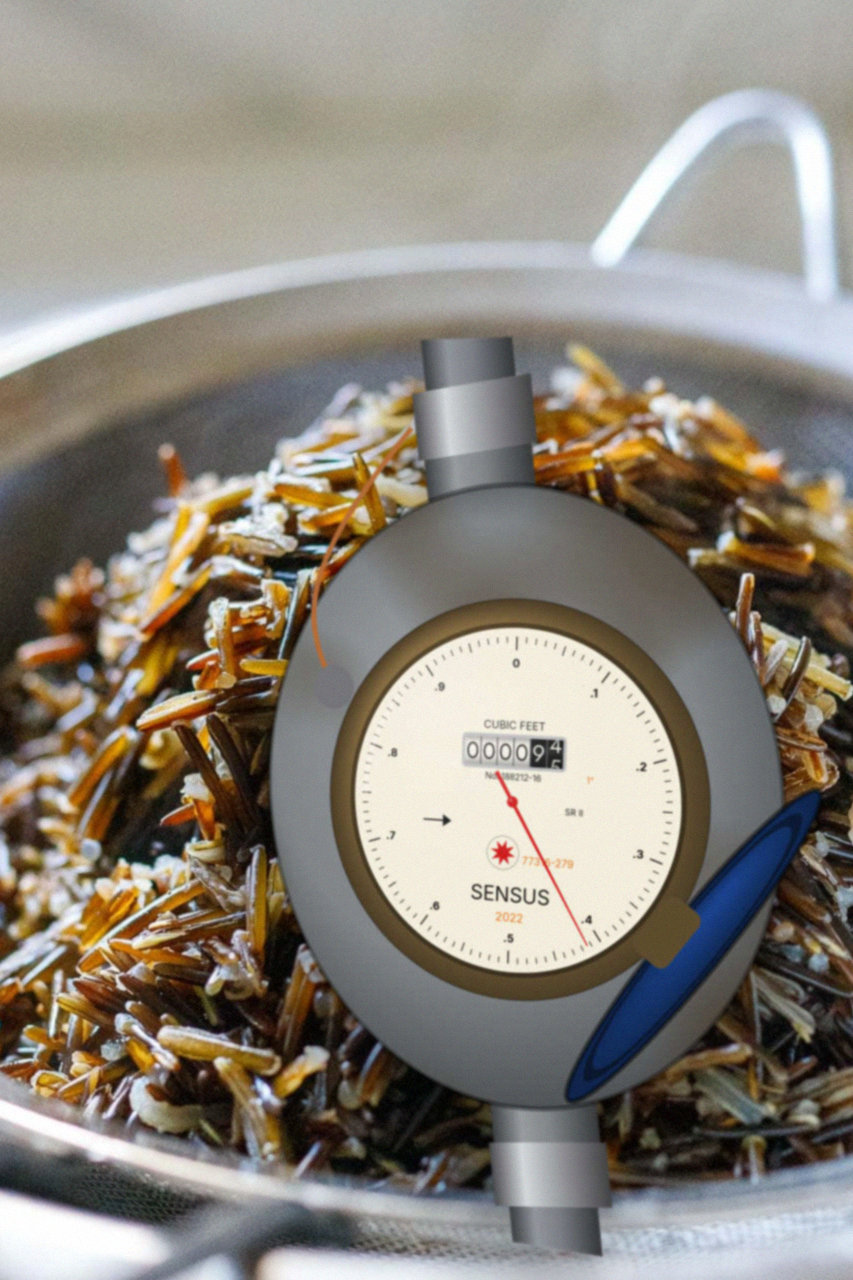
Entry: 94.41; ft³
